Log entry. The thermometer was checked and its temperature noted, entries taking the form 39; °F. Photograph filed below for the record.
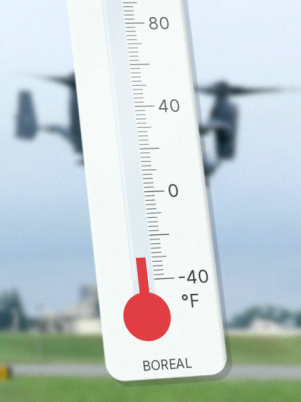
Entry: -30; °F
